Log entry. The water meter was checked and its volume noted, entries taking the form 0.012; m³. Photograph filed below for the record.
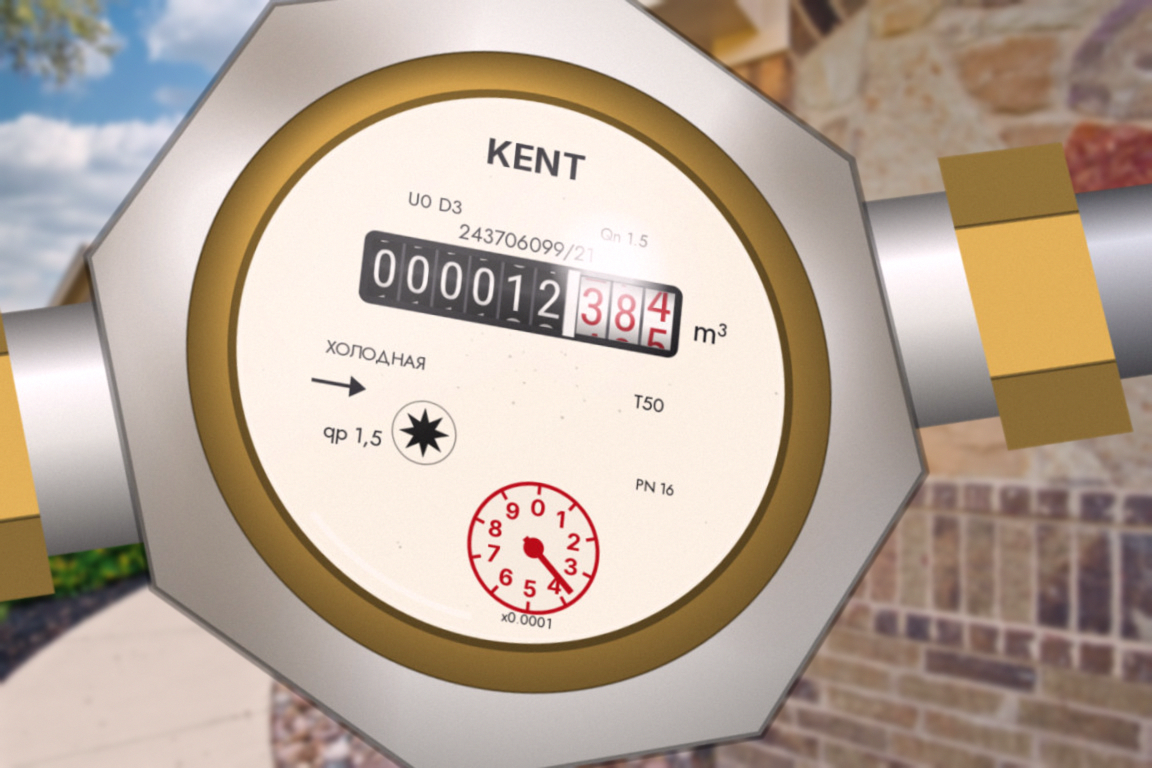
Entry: 12.3843; m³
